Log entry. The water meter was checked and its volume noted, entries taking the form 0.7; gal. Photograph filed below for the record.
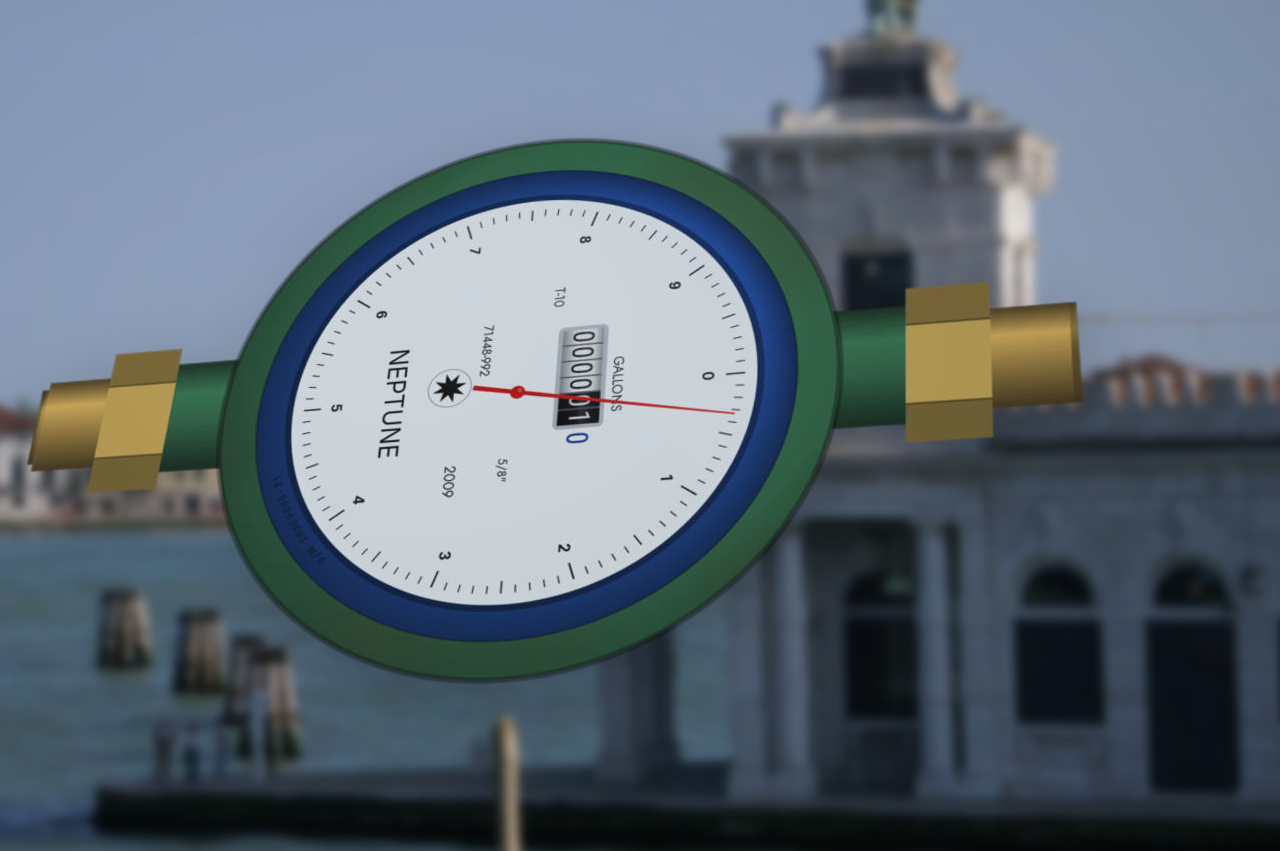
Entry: 10.3; gal
